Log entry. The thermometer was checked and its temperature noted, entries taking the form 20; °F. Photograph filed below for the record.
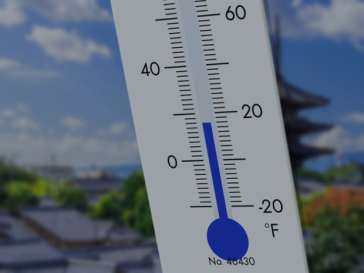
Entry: 16; °F
